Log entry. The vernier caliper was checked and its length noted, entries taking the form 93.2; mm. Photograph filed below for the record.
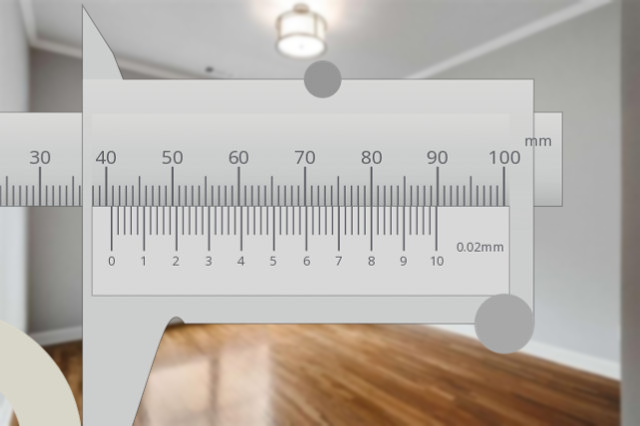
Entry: 40.8; mm
